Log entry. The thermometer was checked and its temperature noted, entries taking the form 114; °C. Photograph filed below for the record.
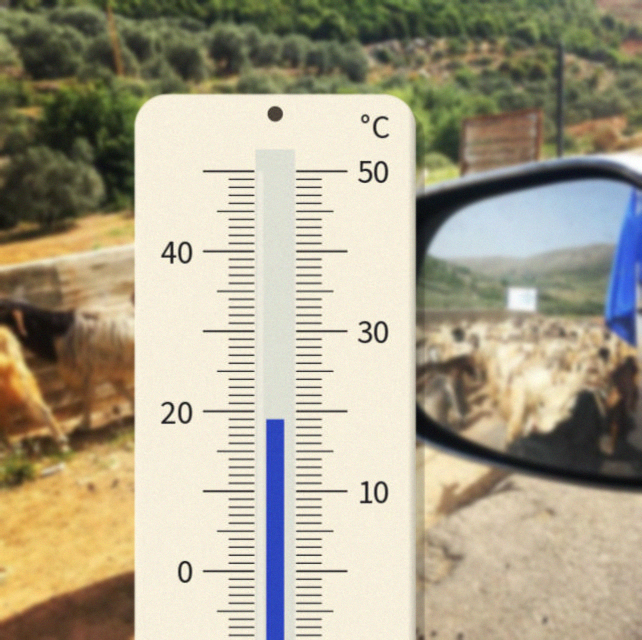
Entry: 19; °C
